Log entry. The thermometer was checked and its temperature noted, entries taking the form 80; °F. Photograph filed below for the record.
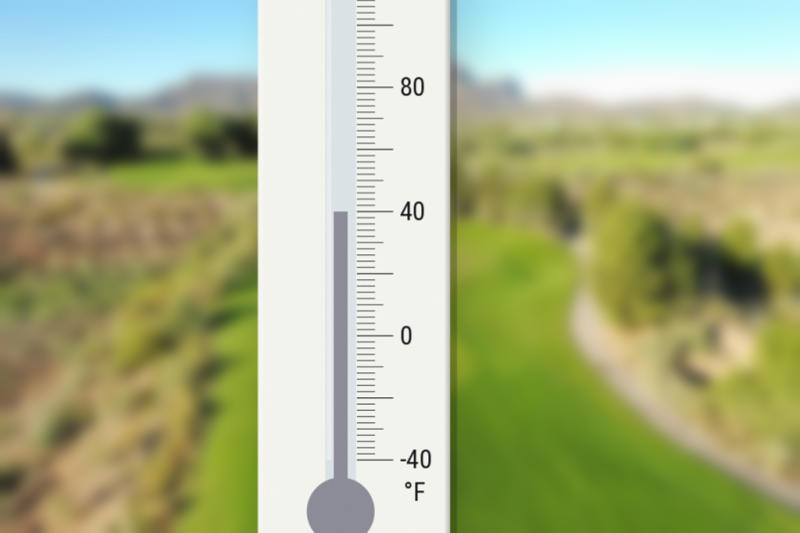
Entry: 40; °F
